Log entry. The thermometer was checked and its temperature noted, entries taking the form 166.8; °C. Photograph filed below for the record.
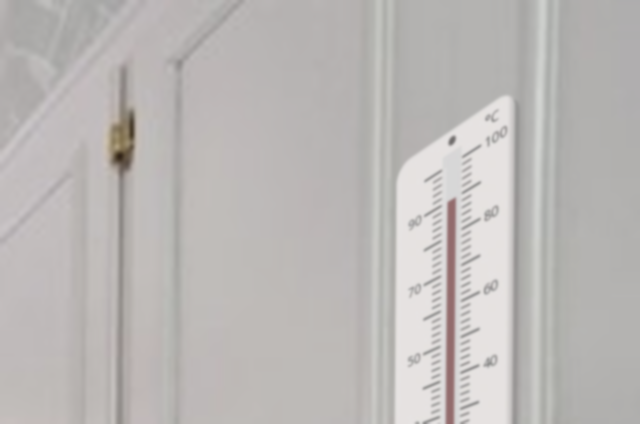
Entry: 90; °C
